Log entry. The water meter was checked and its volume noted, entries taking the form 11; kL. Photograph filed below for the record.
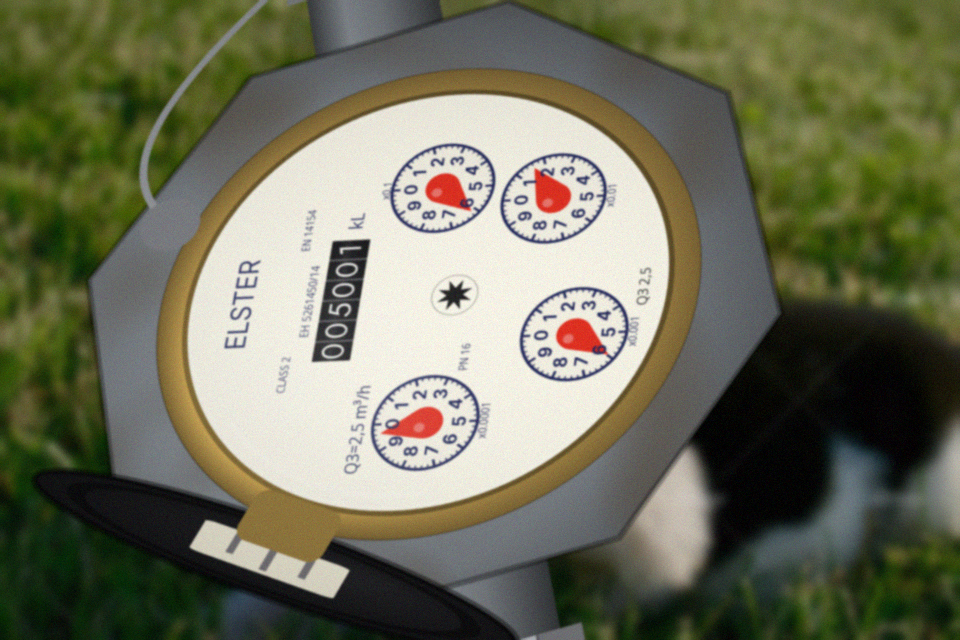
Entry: 5001.6159; kL
